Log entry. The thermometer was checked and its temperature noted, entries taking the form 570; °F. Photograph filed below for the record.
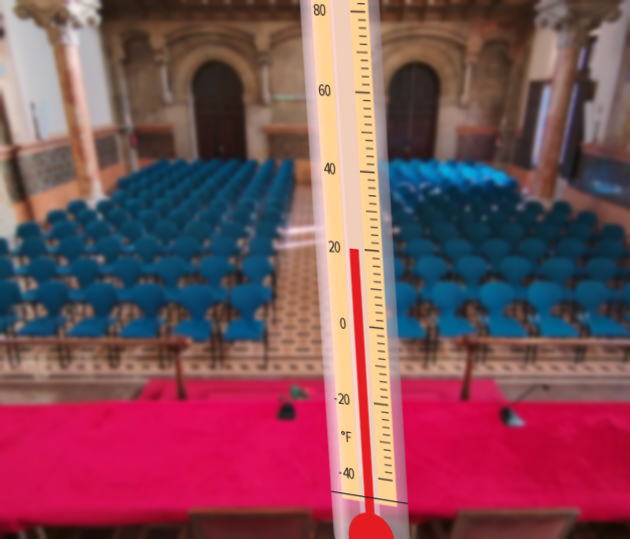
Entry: 20; °F
